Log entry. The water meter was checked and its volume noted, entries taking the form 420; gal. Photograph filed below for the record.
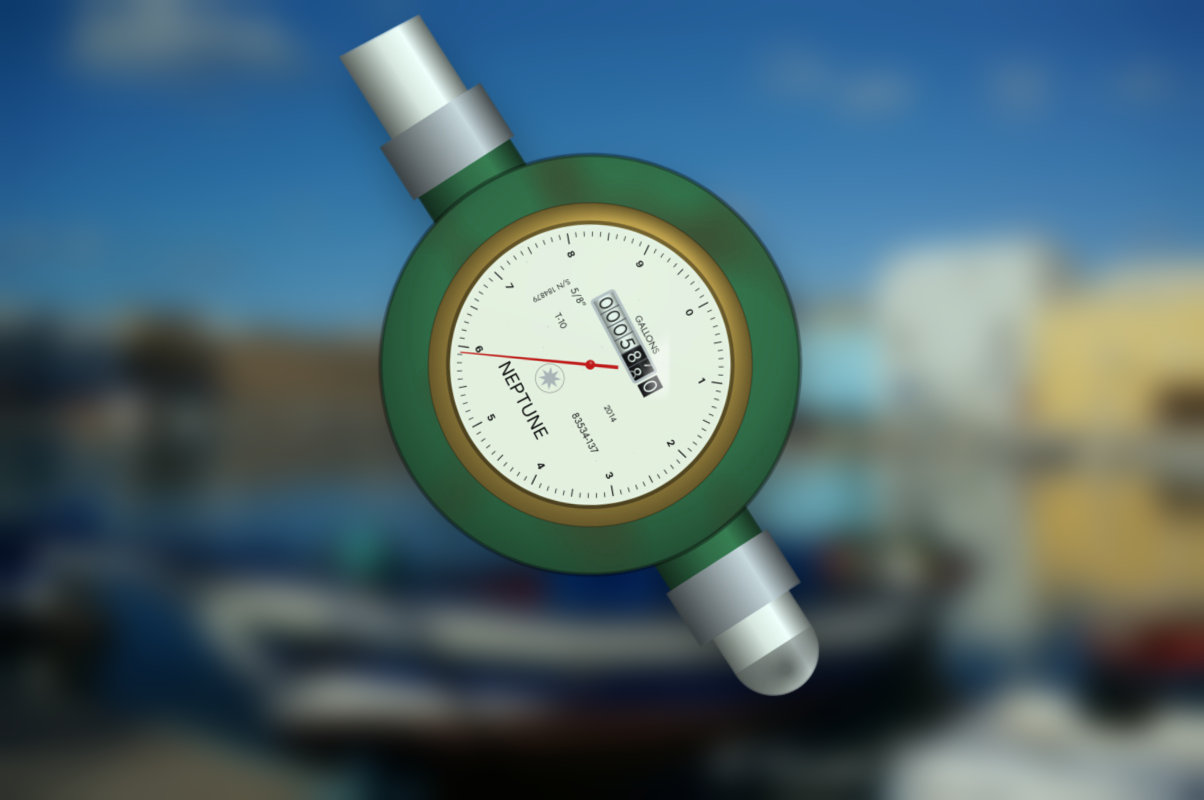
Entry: 5875.9; gal
